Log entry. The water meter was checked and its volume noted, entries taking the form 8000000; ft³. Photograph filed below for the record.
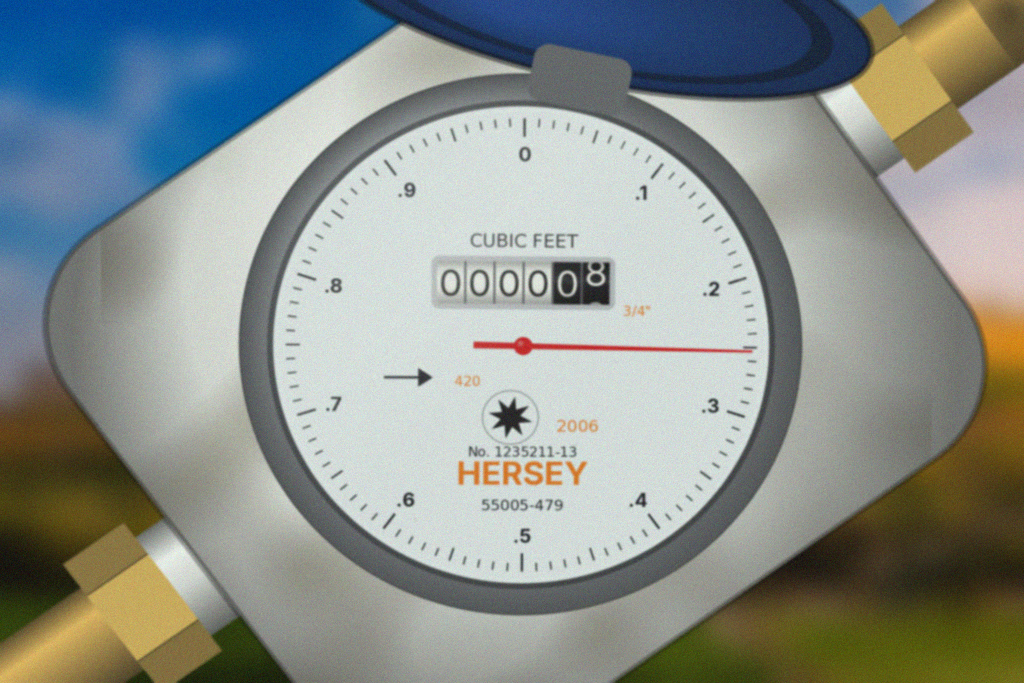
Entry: 8.25; ft³
